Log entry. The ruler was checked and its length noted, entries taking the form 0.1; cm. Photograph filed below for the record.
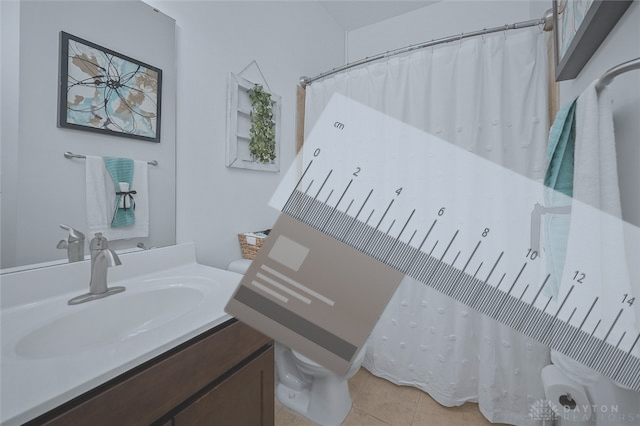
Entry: 6; cm
